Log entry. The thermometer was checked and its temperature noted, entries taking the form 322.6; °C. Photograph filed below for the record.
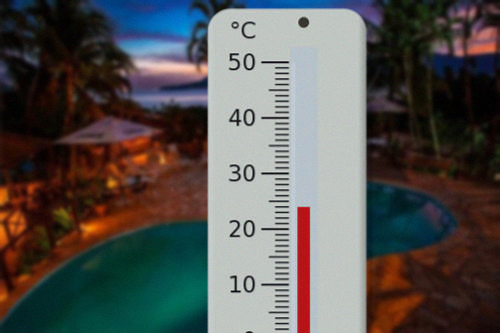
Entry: 24; °C
